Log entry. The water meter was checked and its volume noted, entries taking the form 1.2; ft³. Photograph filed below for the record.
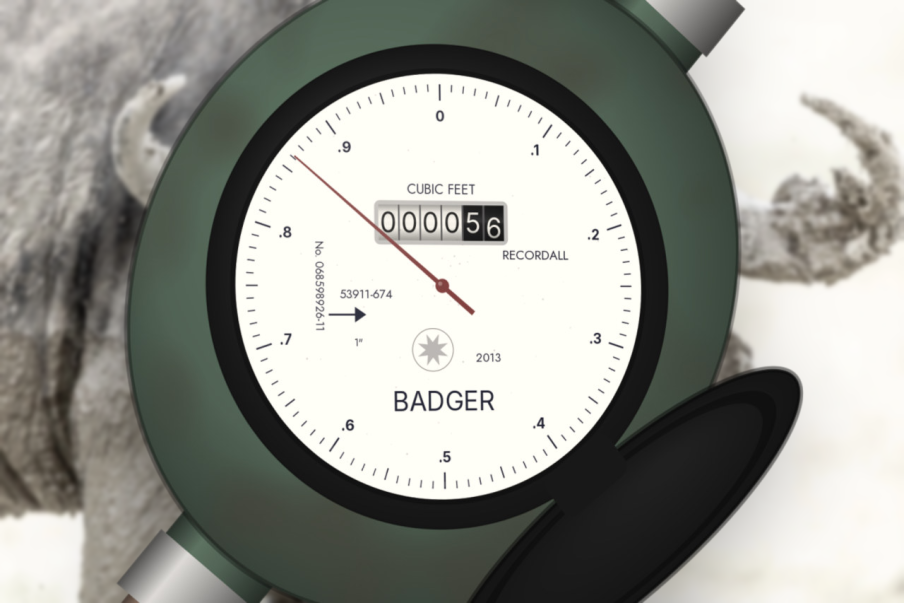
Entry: 55.86; ft³
